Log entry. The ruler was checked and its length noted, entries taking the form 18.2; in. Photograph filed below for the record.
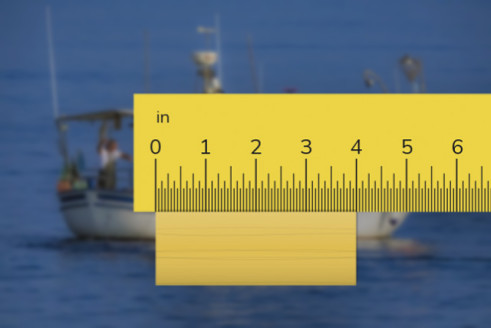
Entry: 4; in
